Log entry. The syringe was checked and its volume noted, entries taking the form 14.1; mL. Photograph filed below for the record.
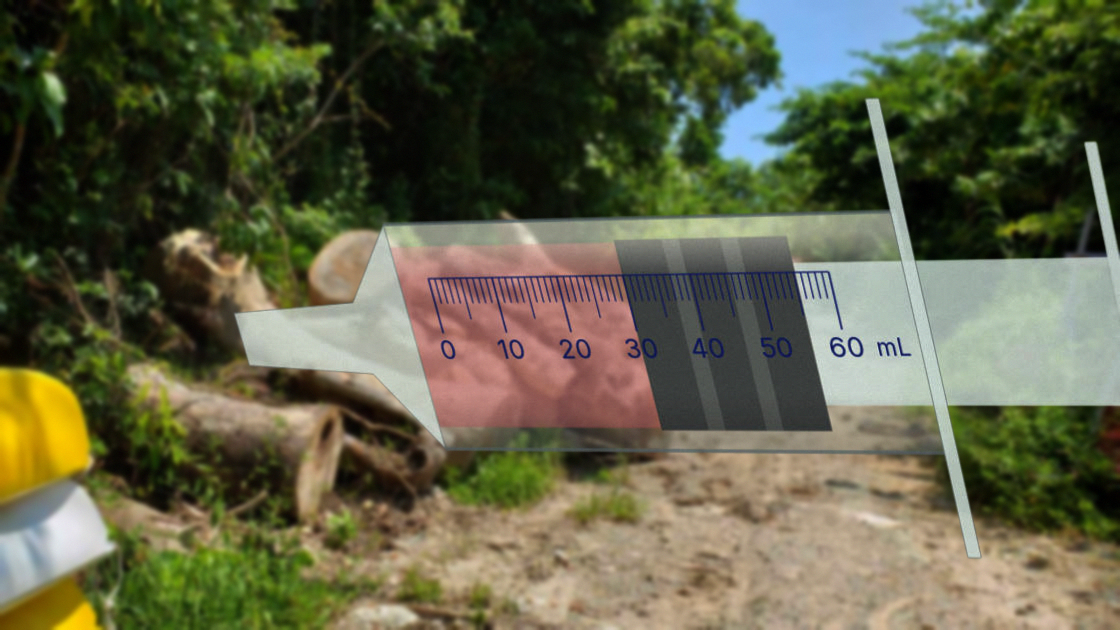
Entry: 30; mL
